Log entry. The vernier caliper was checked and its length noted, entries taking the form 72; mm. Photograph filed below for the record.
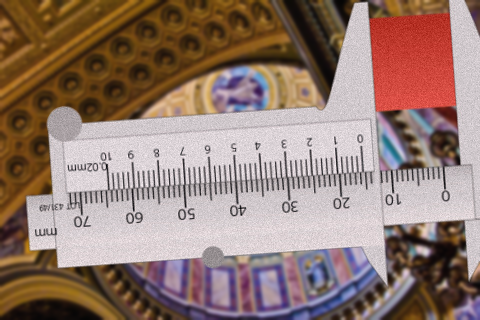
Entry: 15.5; mm
